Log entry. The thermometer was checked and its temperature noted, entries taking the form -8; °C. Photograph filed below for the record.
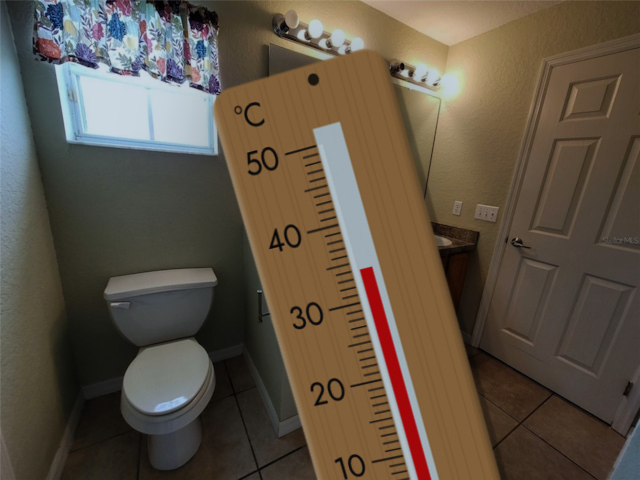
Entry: 34; °C
